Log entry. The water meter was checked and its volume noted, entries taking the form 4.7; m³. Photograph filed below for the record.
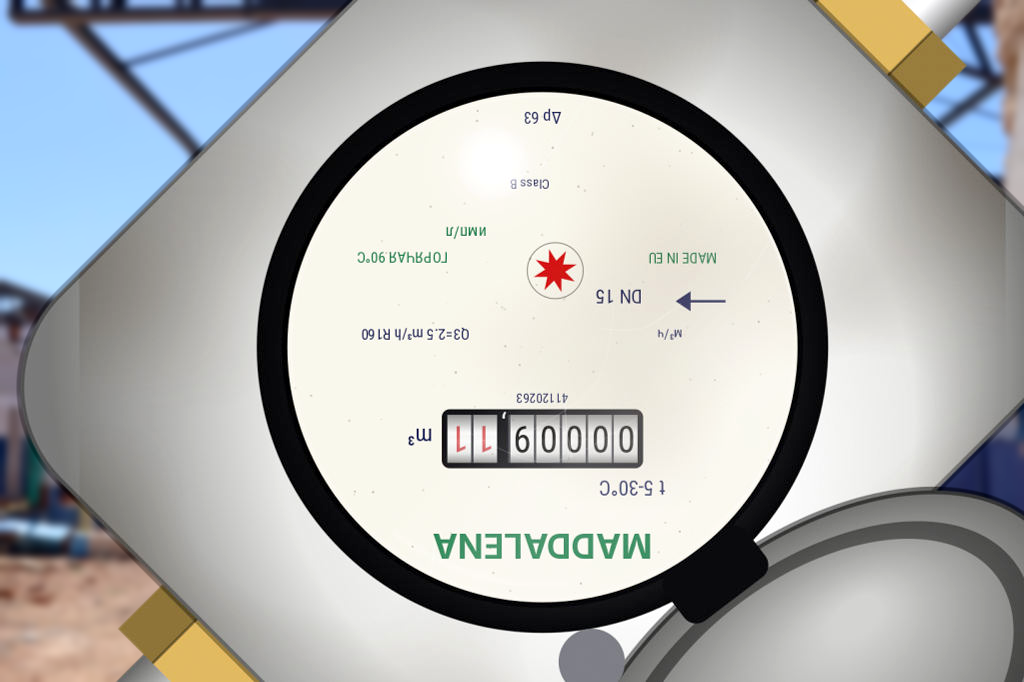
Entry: 9.11; m³
